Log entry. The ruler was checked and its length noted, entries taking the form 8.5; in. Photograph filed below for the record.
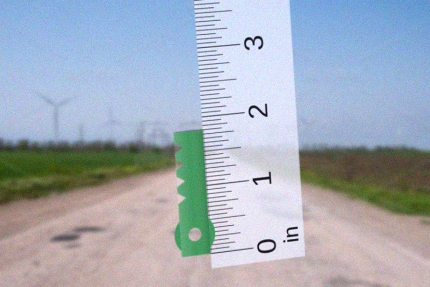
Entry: 1.8125; in
